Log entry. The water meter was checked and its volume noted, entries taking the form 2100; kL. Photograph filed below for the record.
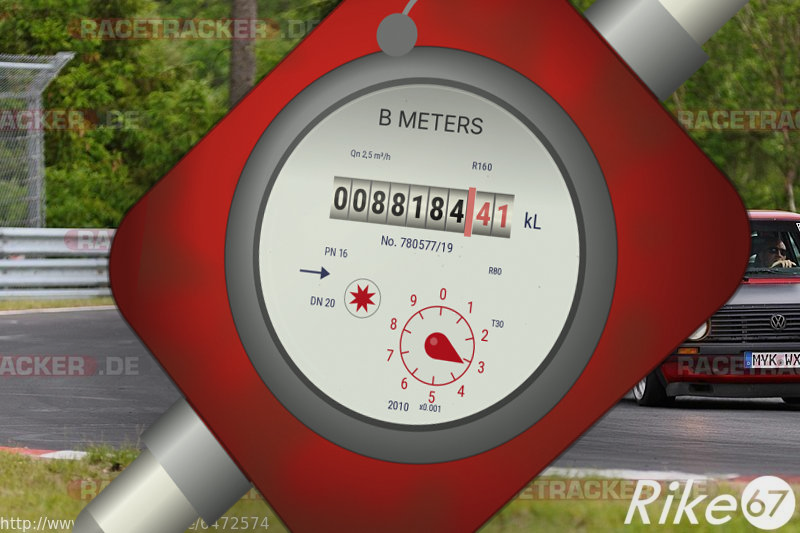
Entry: 88184.413; kL
